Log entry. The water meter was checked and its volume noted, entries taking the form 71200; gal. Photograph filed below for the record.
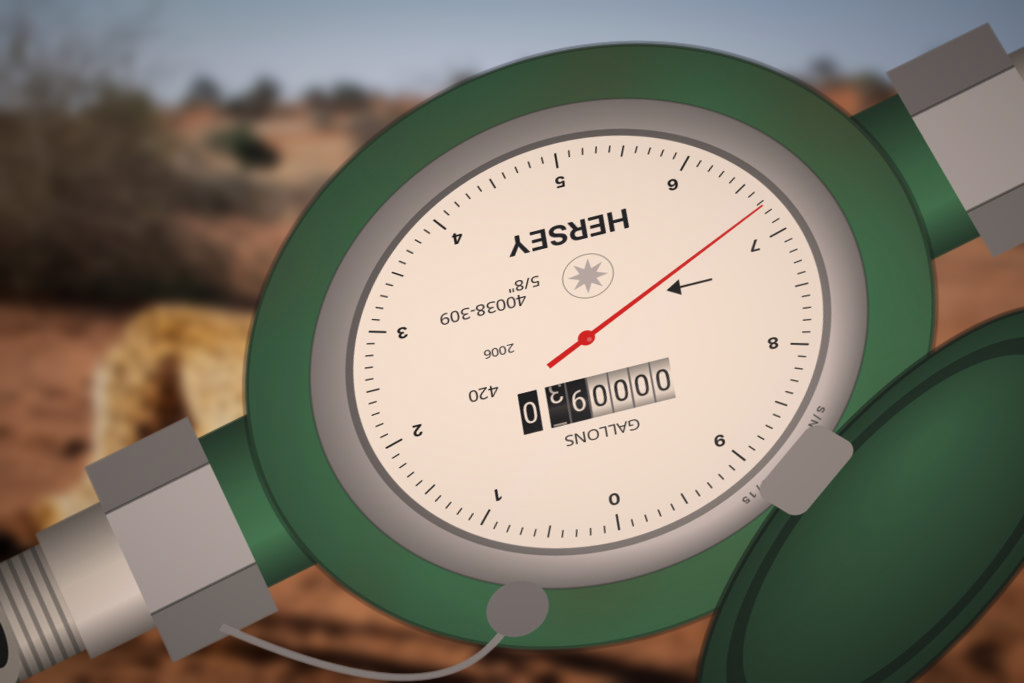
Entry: 926.7; gal
